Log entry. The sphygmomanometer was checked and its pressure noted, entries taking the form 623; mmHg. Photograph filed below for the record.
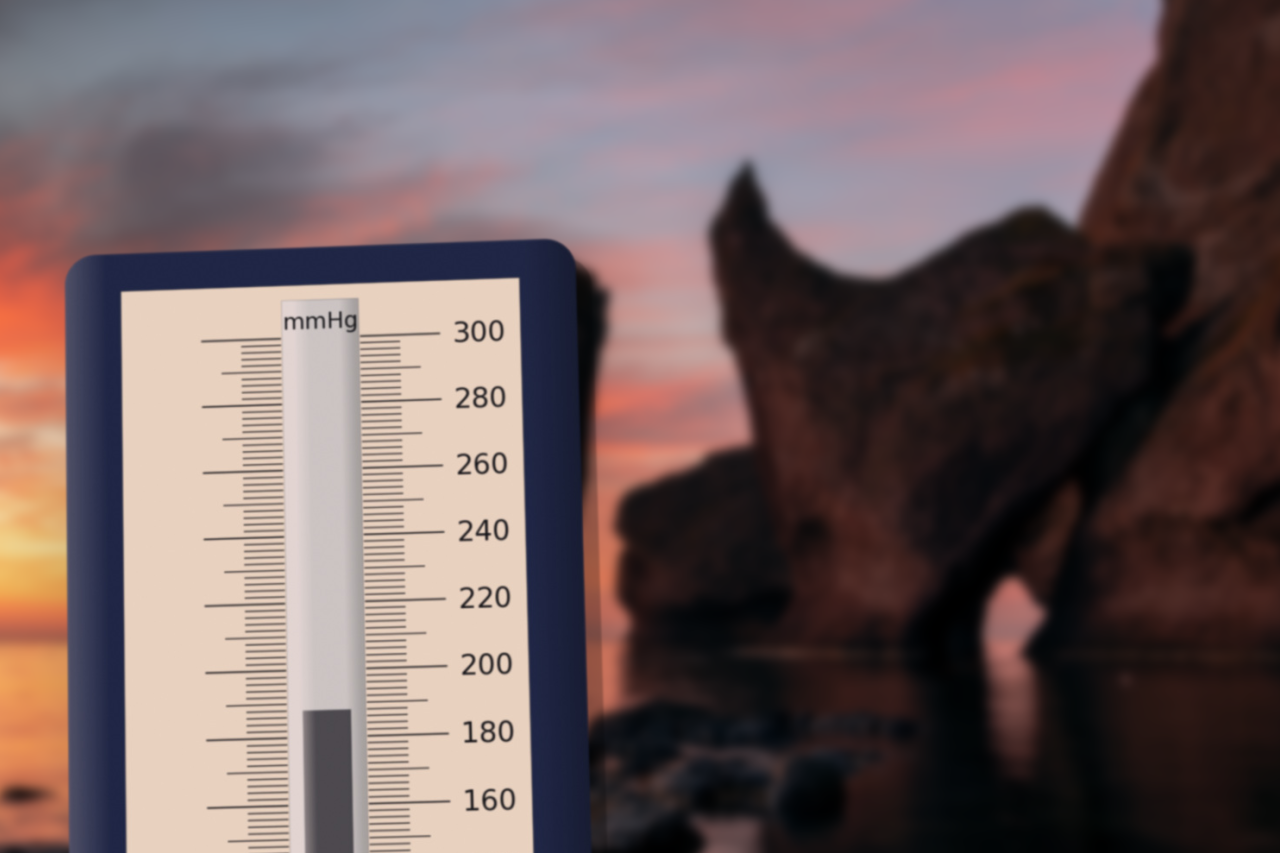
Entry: 188; mmHg
